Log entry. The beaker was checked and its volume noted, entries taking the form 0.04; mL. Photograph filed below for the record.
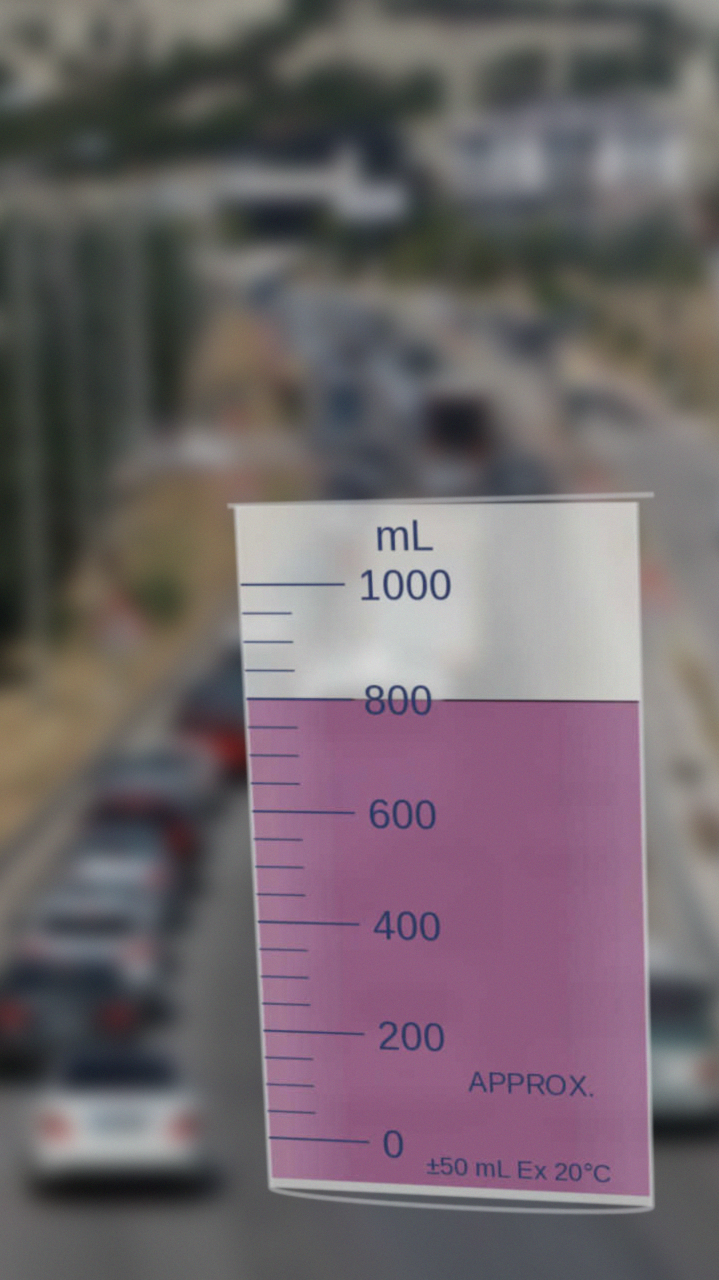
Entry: 800; mL
